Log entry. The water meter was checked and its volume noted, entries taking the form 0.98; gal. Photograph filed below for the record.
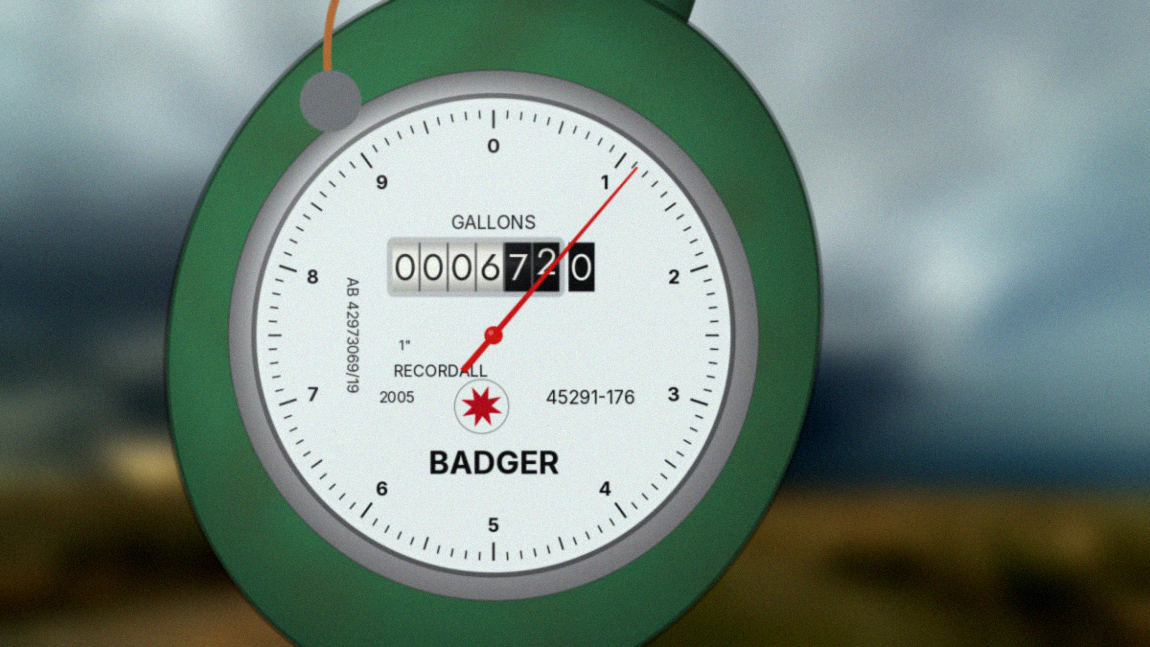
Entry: 6721.1; gal
